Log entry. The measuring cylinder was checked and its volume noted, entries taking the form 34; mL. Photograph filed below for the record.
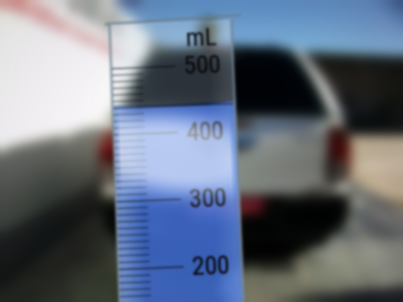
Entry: 440; mL
